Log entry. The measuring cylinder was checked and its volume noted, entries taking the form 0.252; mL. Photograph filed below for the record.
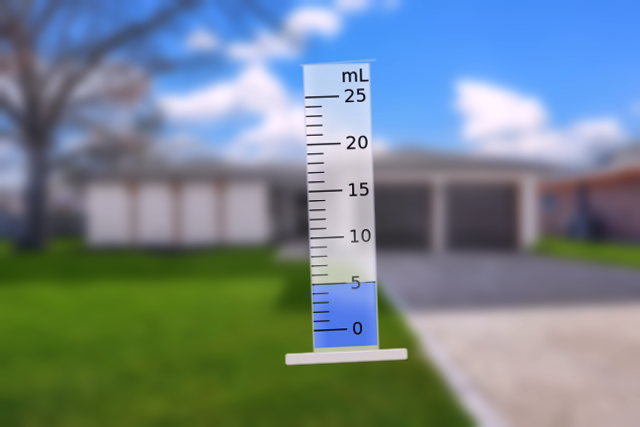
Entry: 5; mL
